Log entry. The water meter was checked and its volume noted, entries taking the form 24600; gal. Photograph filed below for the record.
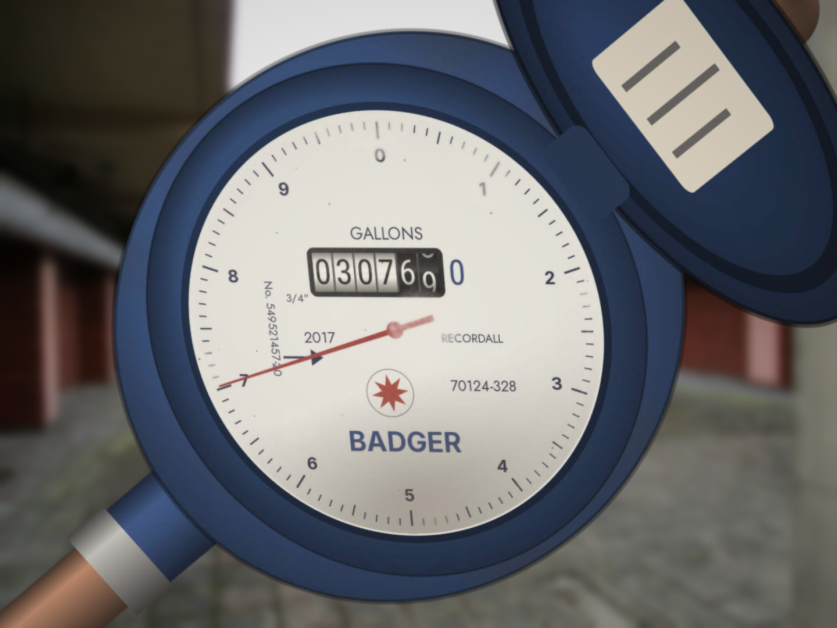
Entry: 307687.0; gal
